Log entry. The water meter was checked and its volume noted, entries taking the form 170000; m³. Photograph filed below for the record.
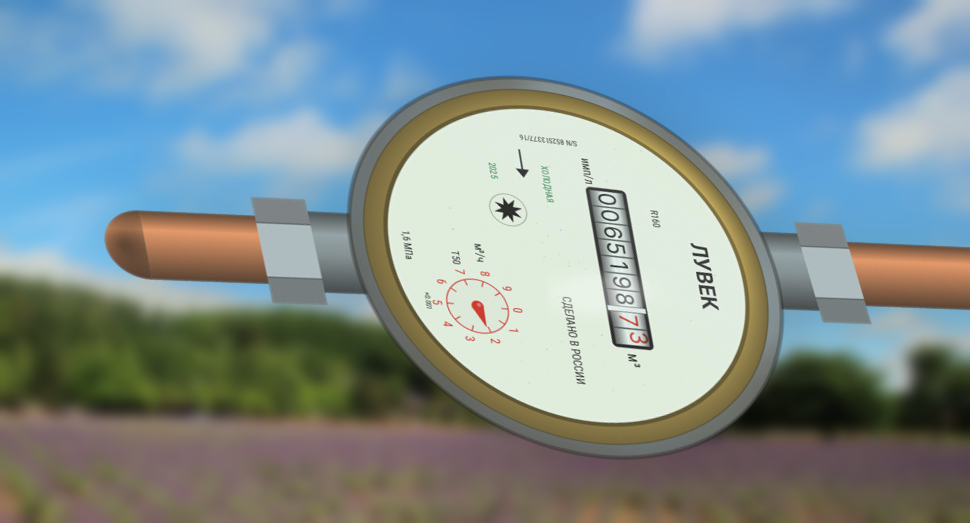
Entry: 65198.732; m³
